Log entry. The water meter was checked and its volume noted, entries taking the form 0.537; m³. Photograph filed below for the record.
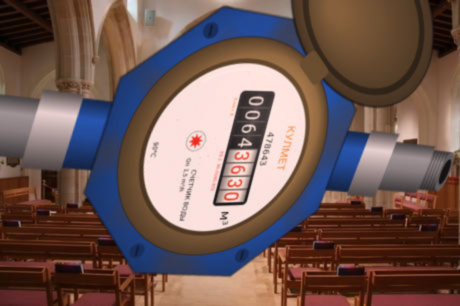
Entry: 64.3630; m³
